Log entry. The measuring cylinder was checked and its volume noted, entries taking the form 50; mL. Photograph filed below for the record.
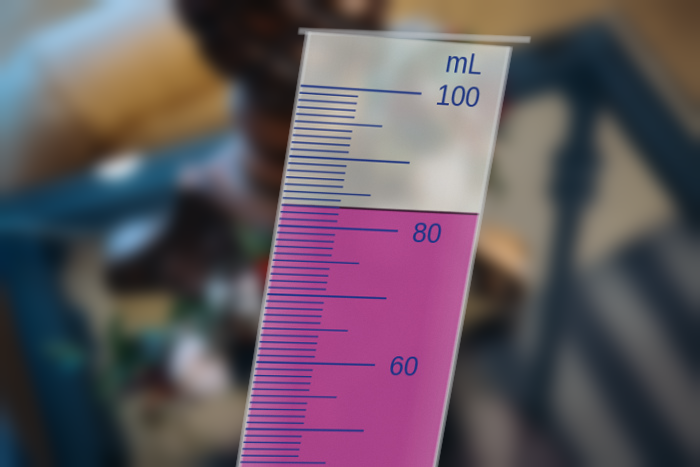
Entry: 83; mL
